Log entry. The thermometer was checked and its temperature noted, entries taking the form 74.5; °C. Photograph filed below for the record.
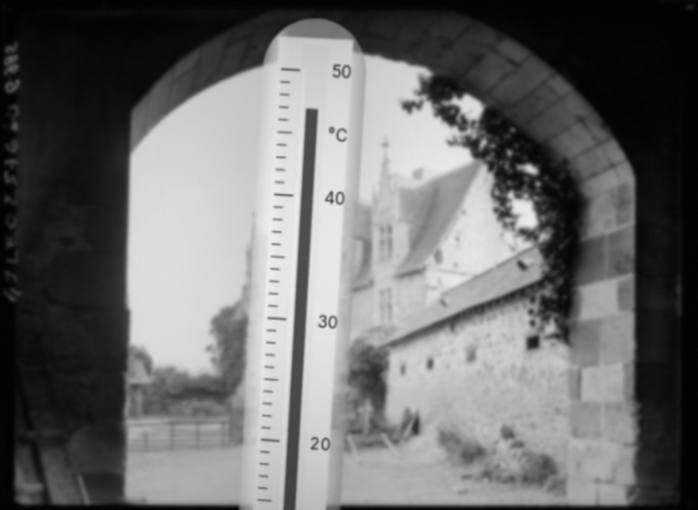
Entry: 47; °C
